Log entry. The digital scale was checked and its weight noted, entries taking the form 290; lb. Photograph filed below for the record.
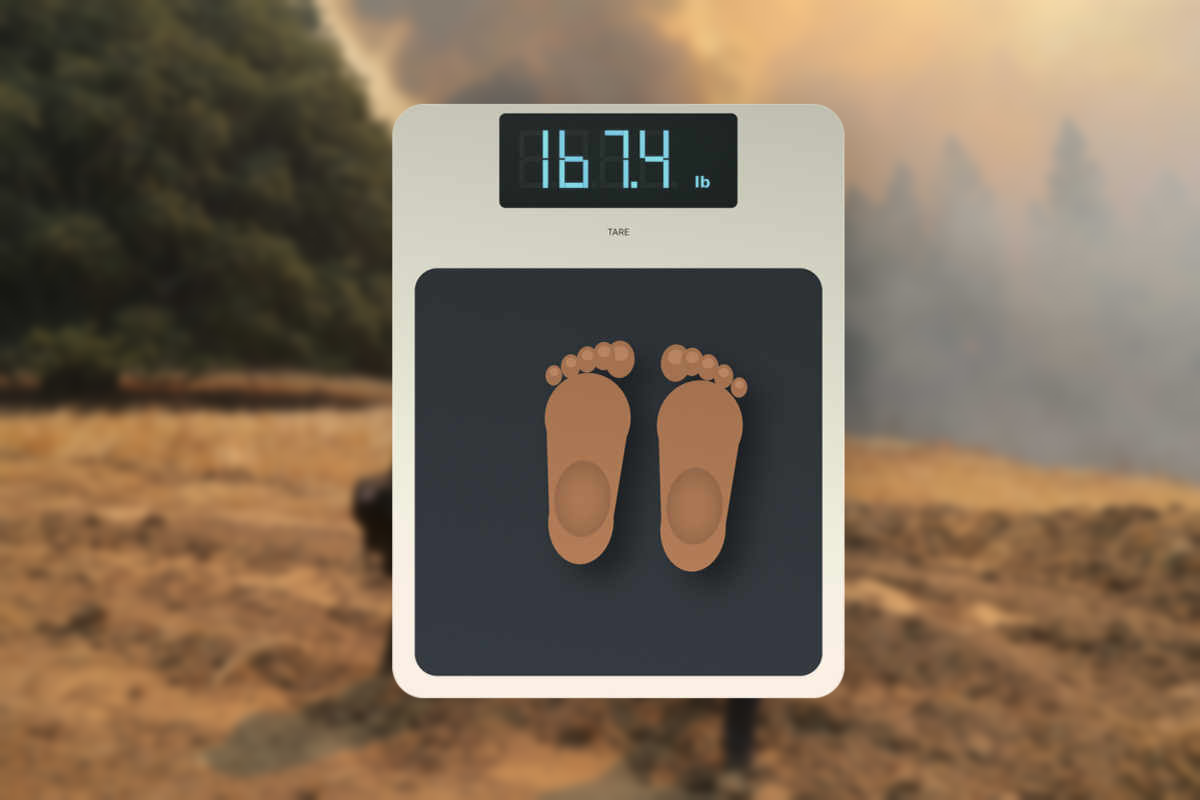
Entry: 167.4; lb
